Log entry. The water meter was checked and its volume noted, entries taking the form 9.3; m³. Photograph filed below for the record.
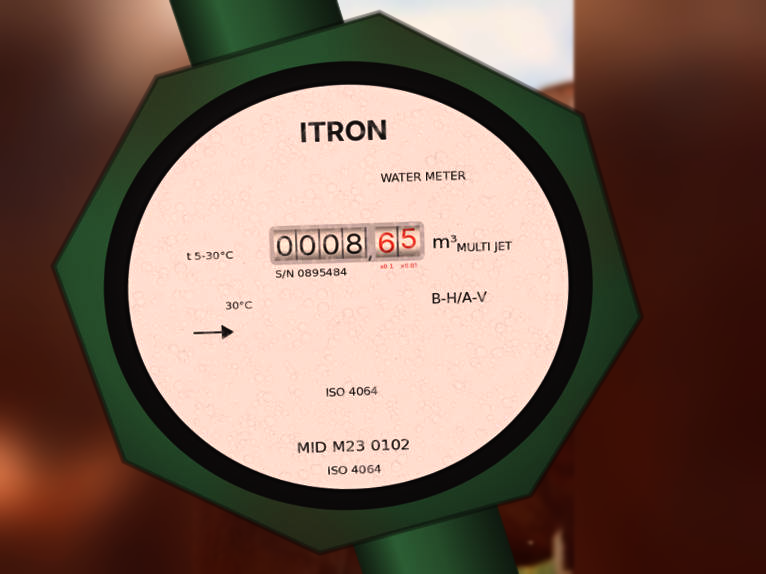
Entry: 8.65; m³
